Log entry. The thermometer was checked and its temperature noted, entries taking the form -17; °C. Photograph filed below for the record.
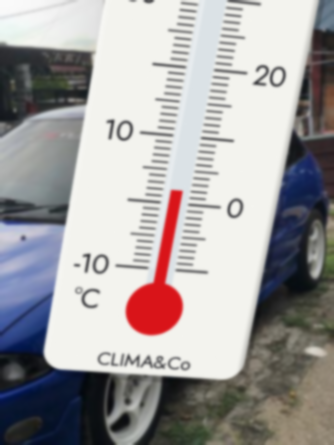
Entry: 2; °C
